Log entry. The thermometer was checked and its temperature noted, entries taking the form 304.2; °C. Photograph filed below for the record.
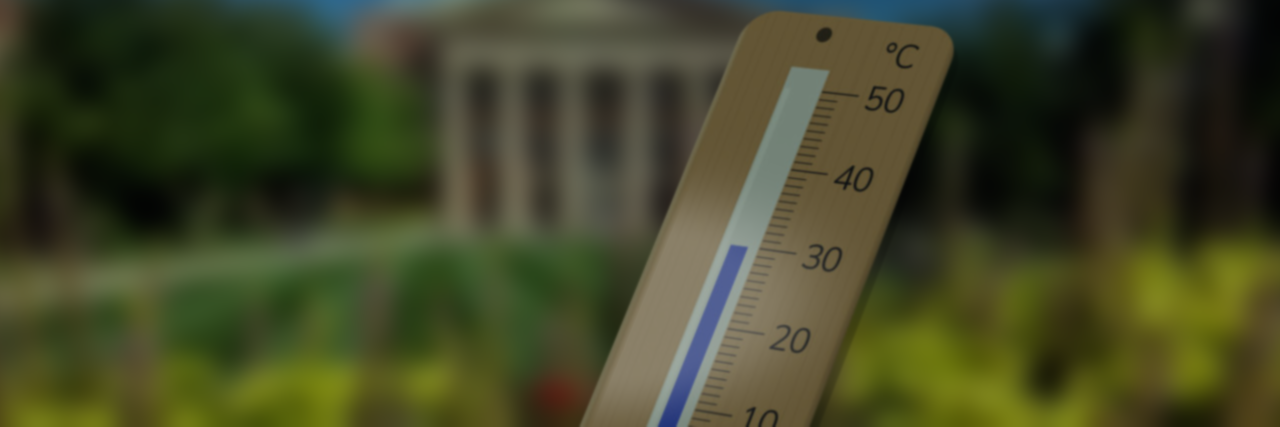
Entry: 30; °C
